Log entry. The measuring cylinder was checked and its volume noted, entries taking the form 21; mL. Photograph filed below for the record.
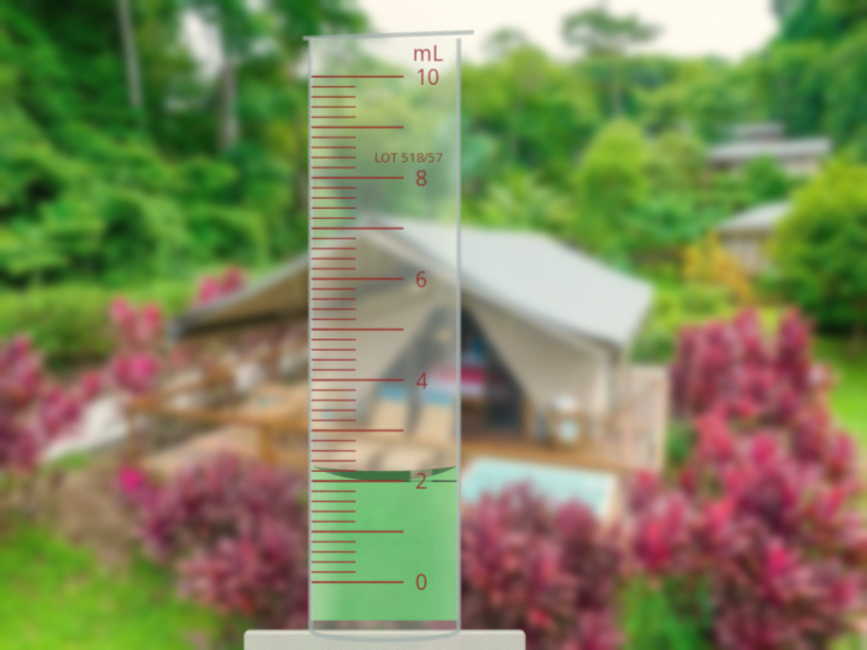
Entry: 2; mL
